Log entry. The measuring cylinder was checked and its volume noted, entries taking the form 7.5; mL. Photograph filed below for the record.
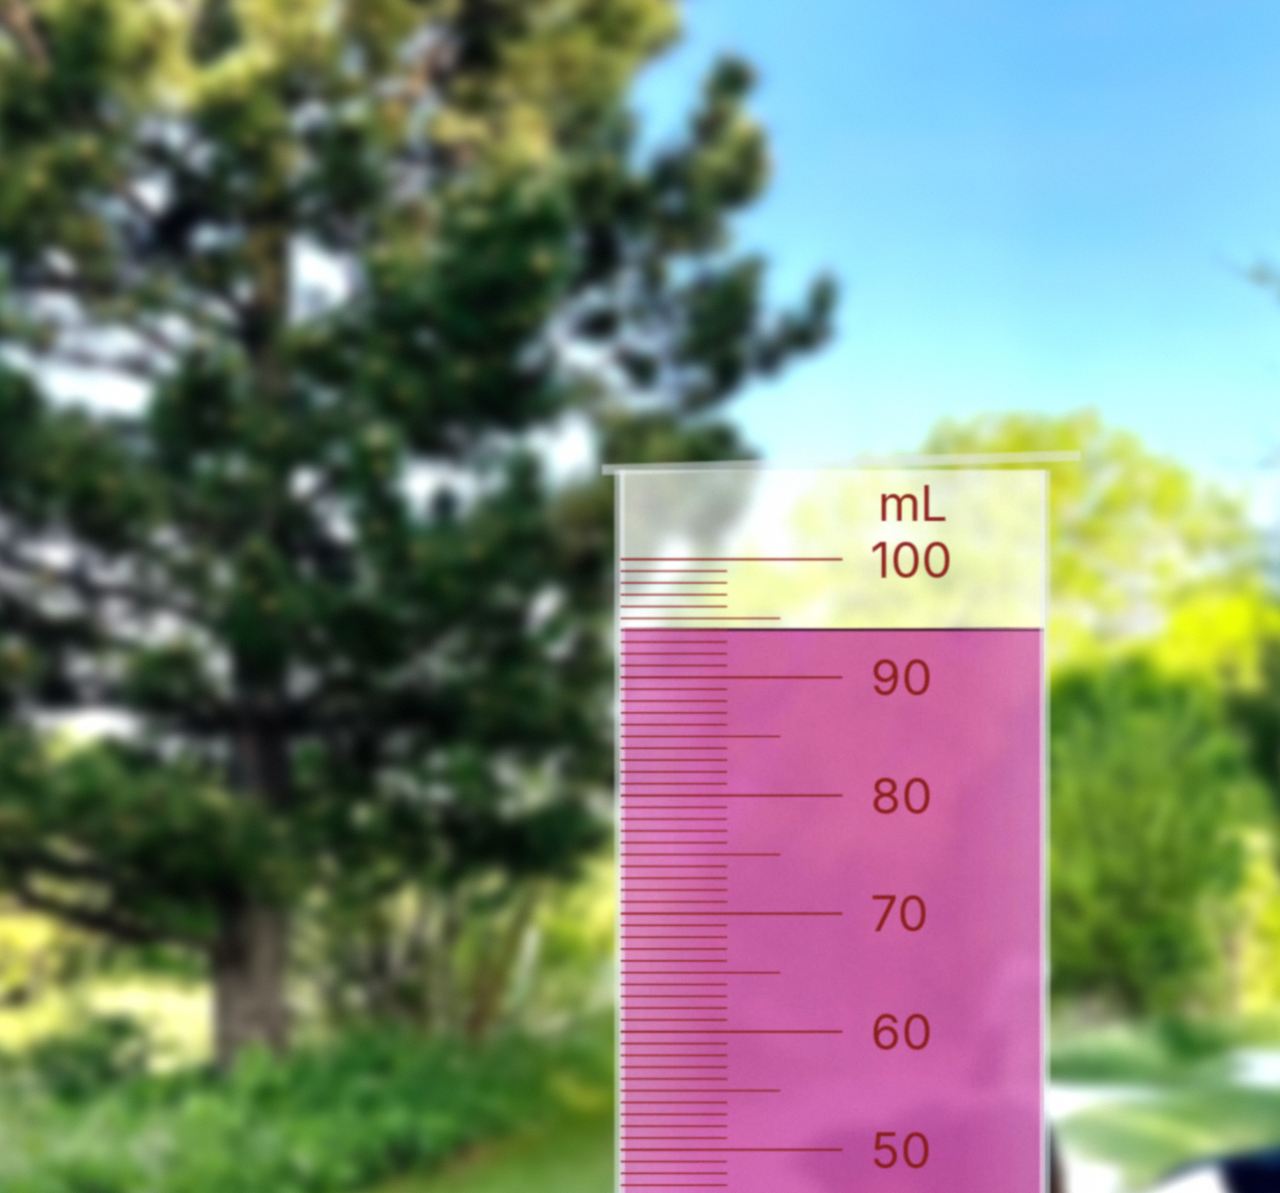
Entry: 94; mL
